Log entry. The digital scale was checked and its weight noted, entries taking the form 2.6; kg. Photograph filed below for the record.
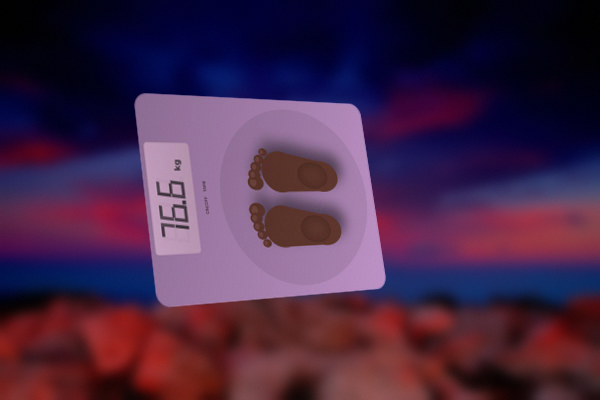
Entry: 76.6; kg
